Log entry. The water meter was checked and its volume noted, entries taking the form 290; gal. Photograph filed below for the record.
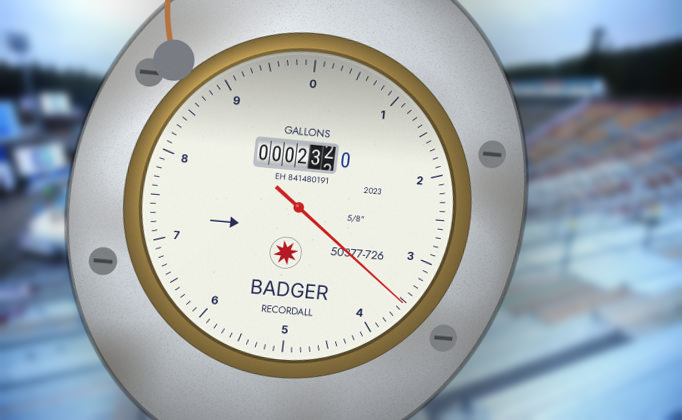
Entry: 2323.5; gal
